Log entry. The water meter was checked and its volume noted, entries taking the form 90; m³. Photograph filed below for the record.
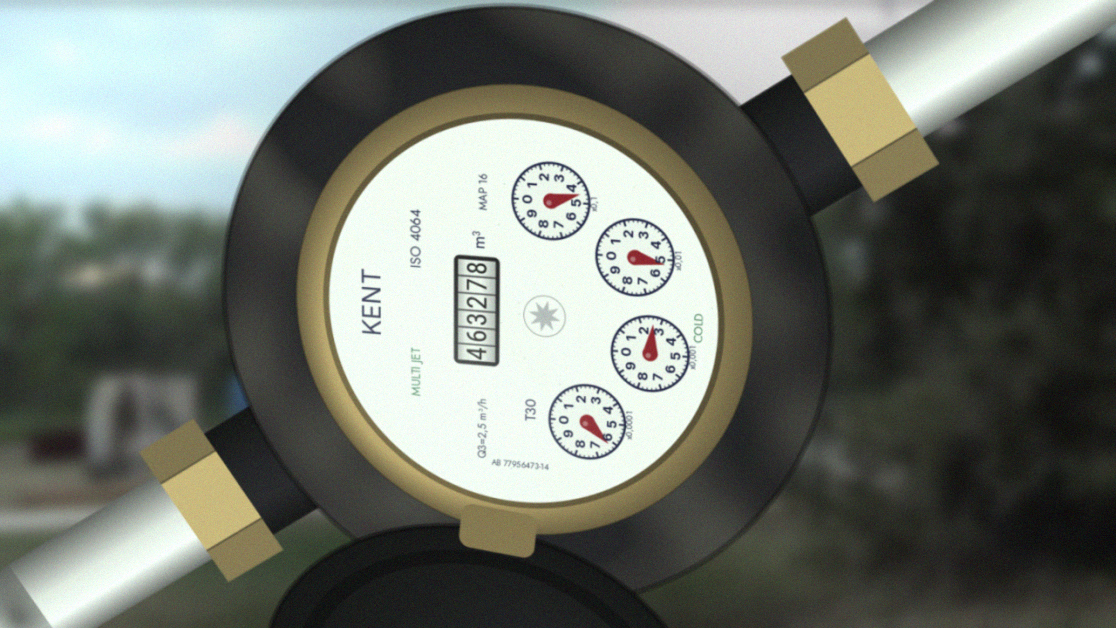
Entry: 463278.4526; m³
